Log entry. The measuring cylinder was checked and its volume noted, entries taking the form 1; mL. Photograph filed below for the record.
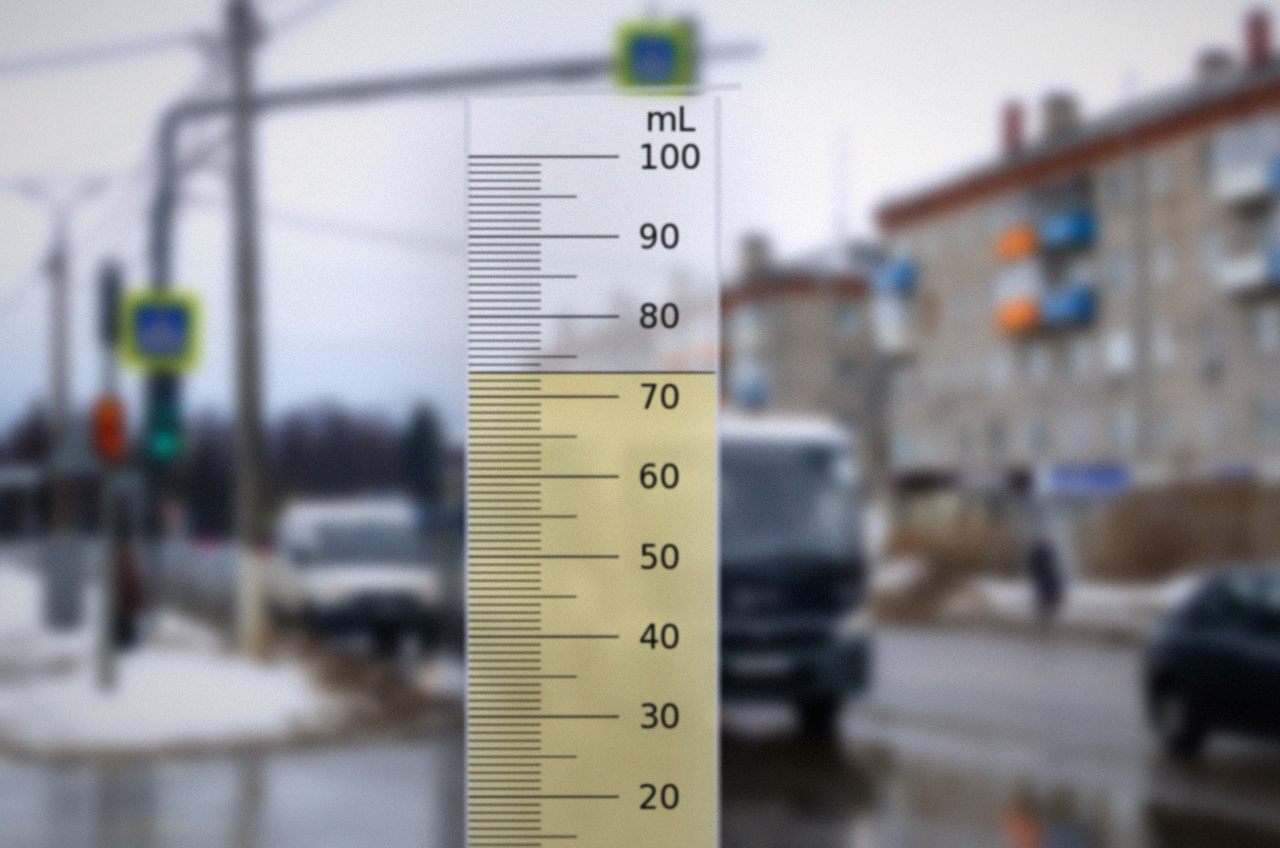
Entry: 73; mL
